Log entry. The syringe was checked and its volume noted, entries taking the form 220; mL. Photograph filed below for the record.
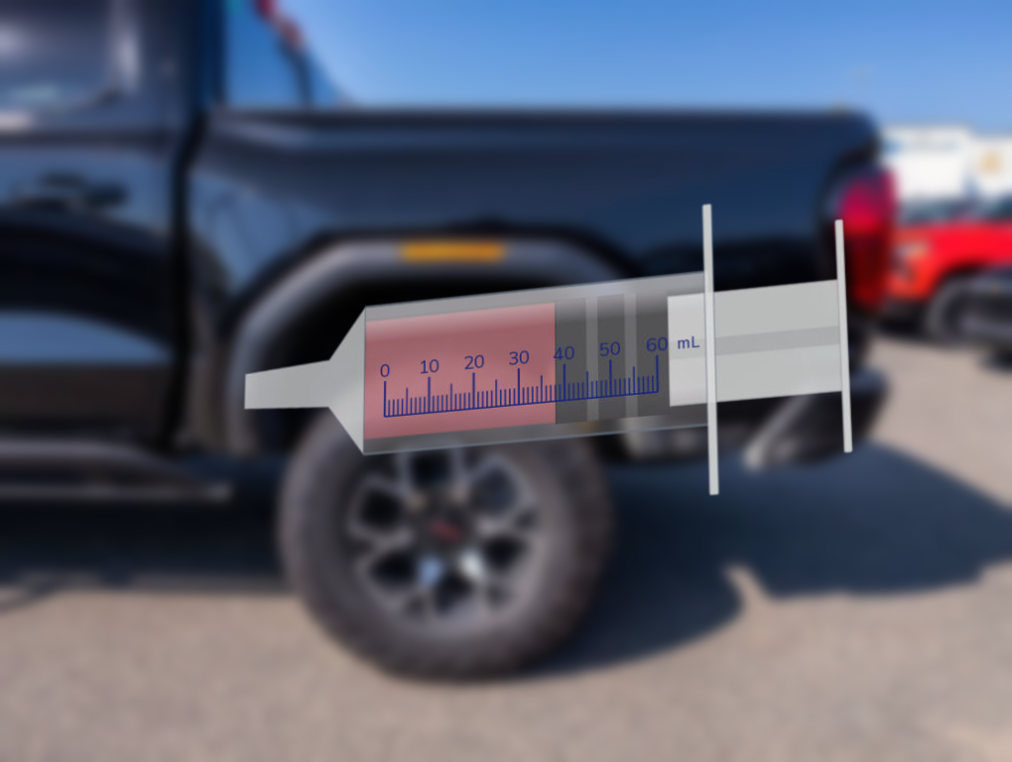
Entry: 38; mL
